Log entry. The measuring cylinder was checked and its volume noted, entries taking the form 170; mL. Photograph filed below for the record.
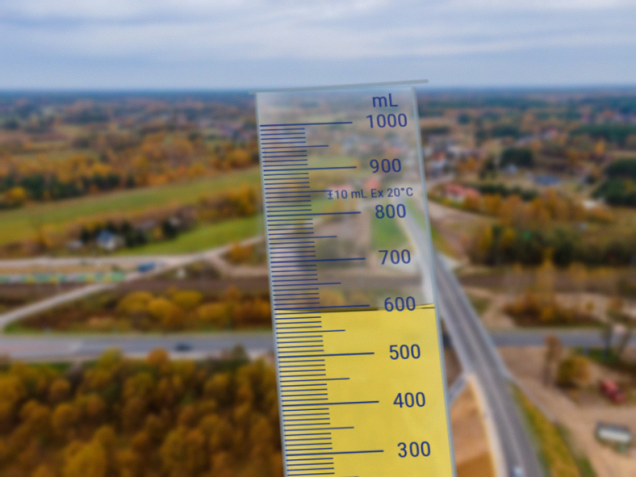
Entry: 590; mL
